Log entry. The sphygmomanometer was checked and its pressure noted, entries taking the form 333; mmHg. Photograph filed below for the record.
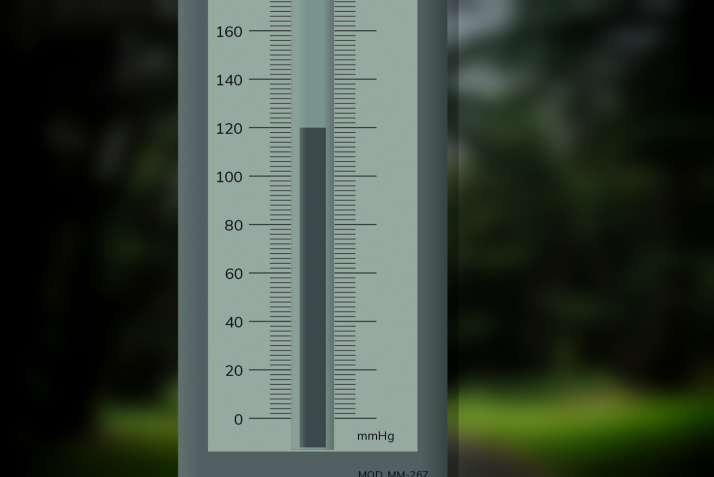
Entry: 120; mmHg
